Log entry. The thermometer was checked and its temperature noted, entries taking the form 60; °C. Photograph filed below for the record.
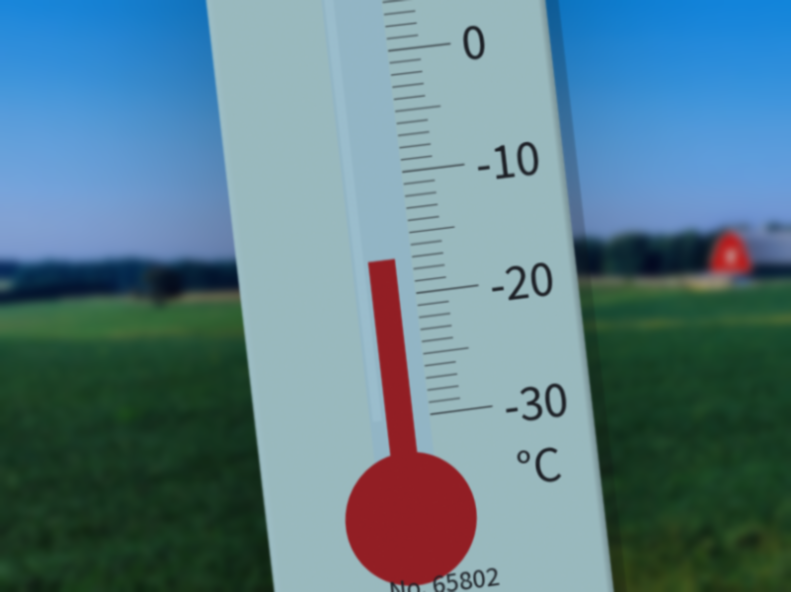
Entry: -17; °C
